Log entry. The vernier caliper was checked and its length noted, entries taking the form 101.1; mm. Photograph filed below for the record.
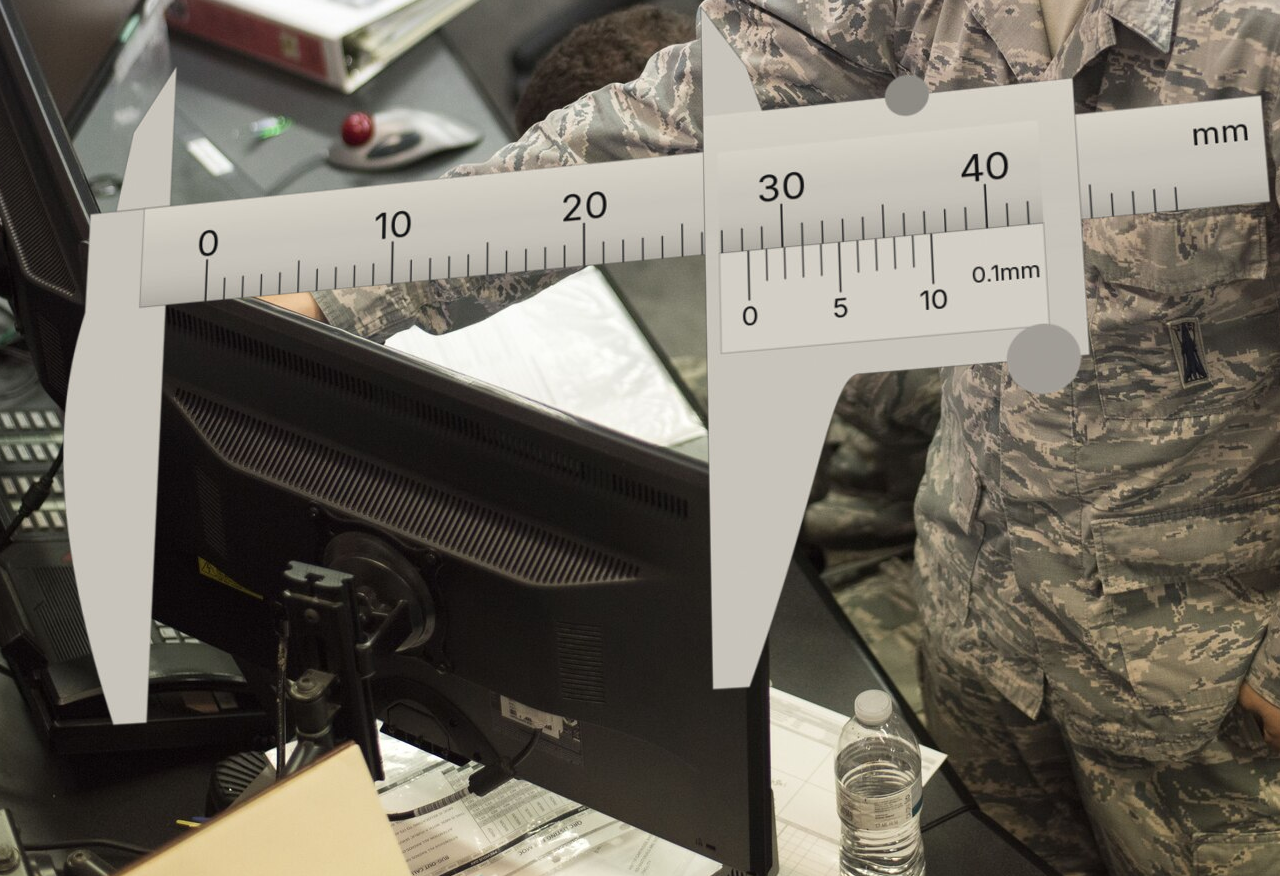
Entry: 28.3; mm
